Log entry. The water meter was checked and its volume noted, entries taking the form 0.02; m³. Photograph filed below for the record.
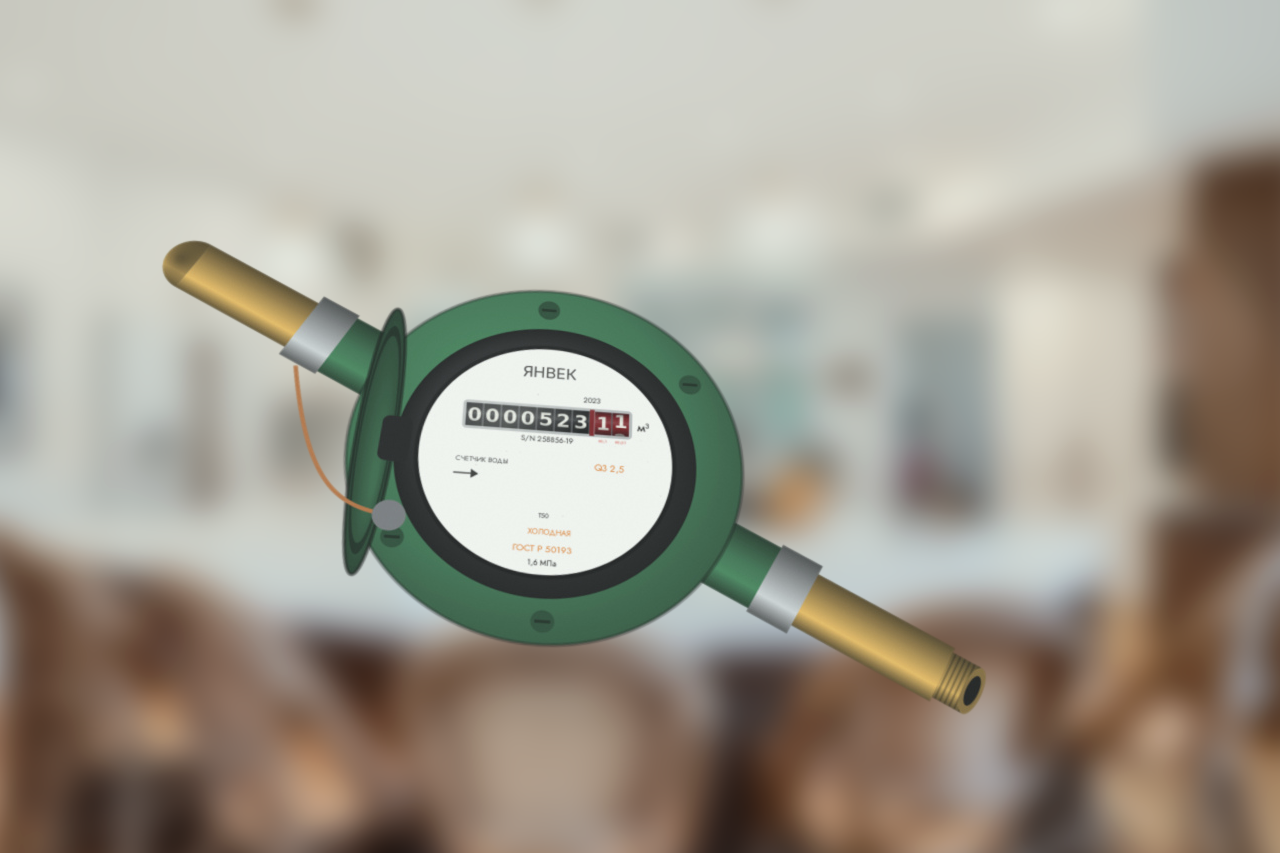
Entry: 523.11; m³
